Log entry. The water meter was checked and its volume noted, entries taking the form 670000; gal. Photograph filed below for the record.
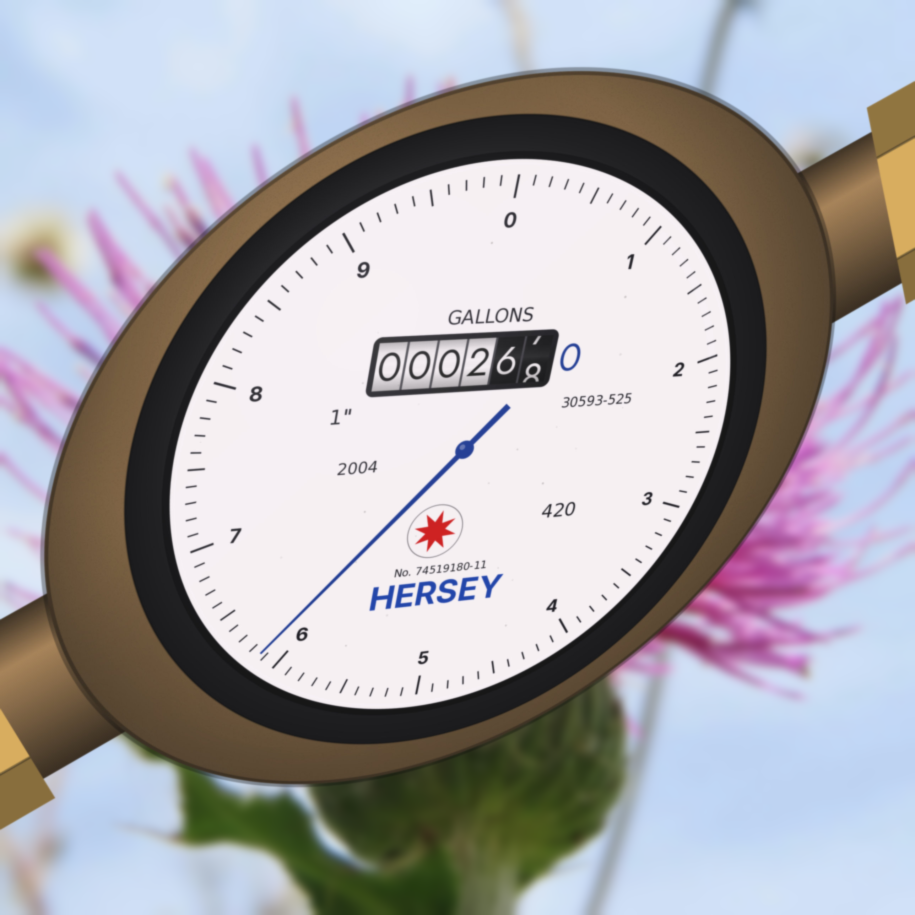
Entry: 2676.1; gal
